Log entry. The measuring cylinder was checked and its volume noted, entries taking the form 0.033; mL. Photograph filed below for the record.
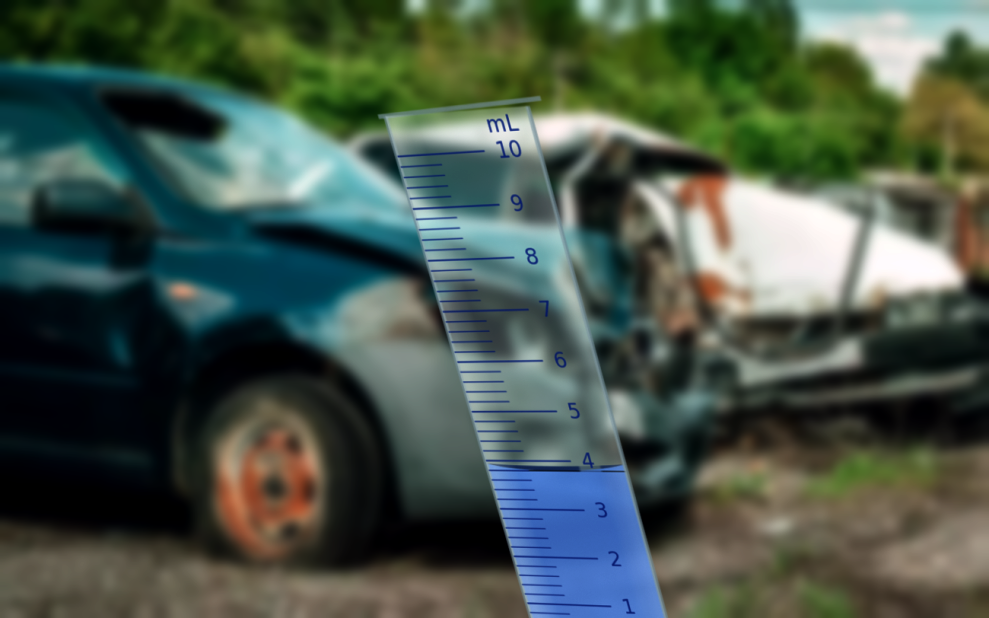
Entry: 3.8; mL
